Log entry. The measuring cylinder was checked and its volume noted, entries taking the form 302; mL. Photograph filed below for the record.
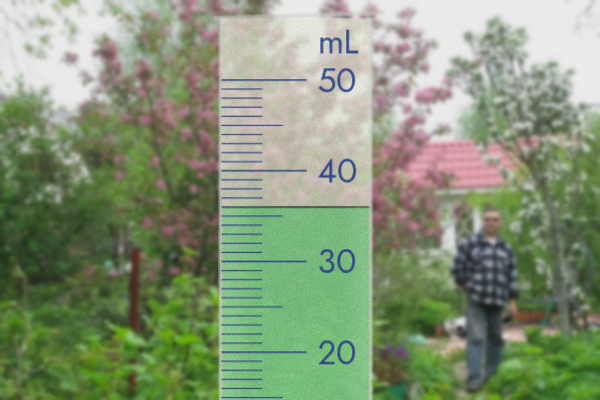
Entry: 36; mL
